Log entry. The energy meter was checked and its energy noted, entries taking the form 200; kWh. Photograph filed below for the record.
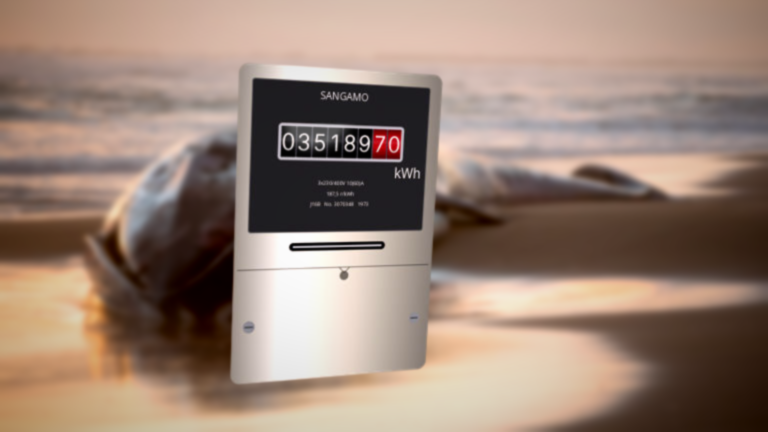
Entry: 35189.70; kWh
